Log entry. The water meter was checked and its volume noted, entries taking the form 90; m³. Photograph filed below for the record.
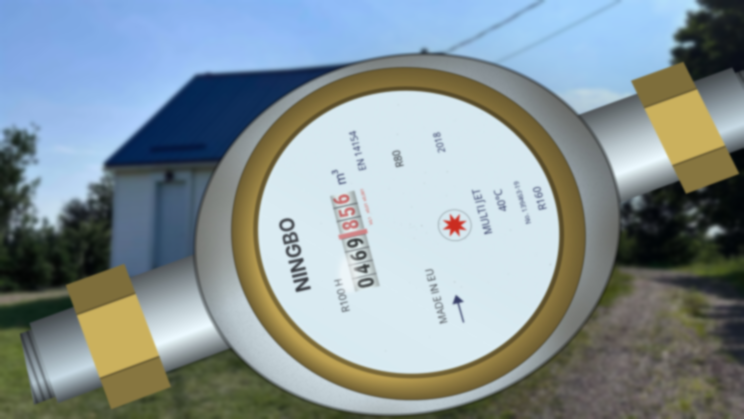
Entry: 469.856; m³
